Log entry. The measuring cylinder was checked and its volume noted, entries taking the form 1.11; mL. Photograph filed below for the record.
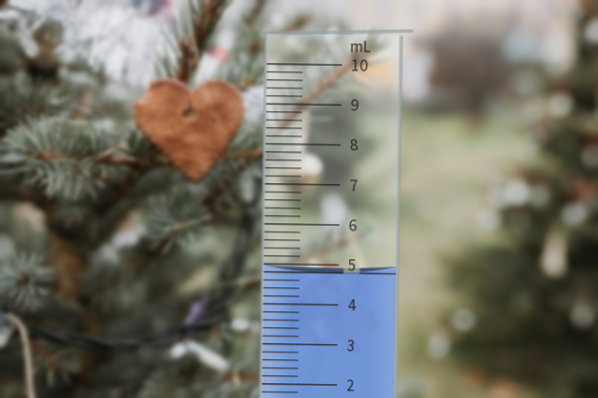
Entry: 4.8; mL
